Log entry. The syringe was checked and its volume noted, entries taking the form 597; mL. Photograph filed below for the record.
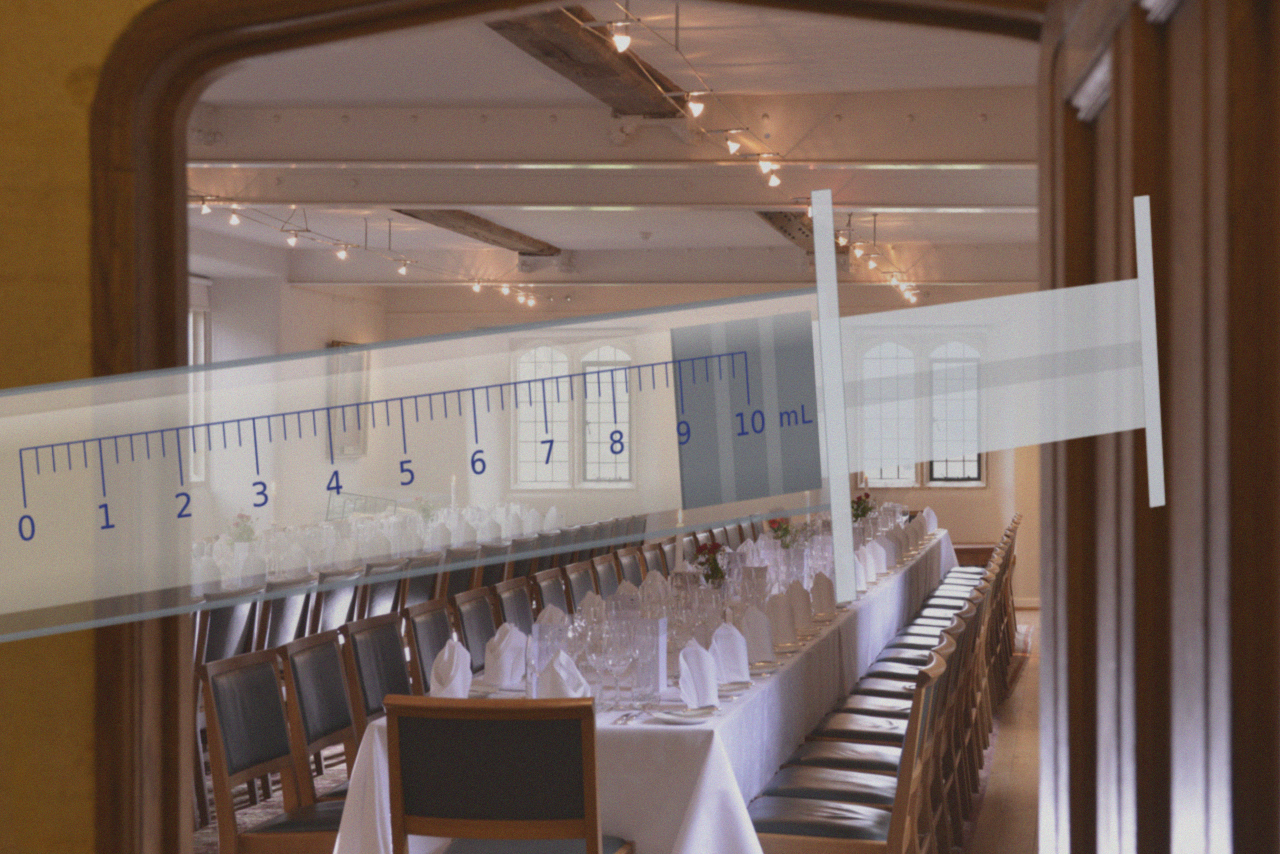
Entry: 8.9; mL
